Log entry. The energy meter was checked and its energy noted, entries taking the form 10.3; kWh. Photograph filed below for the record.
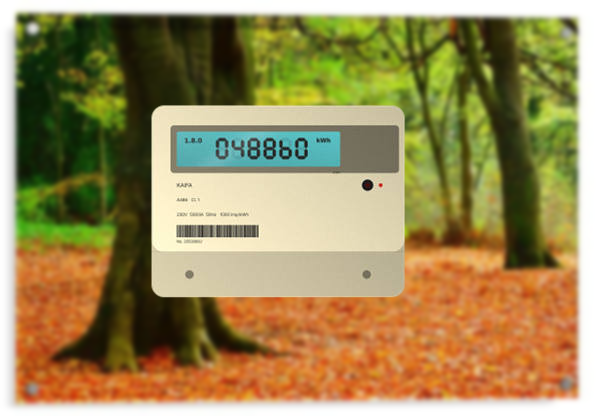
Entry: 48860; kWh
